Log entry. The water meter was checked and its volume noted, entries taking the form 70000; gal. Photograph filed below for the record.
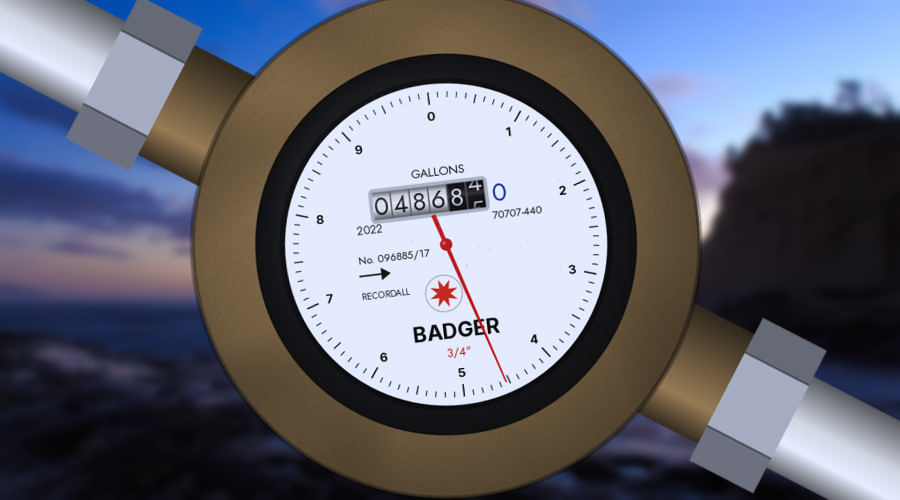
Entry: 486844.5; gal
